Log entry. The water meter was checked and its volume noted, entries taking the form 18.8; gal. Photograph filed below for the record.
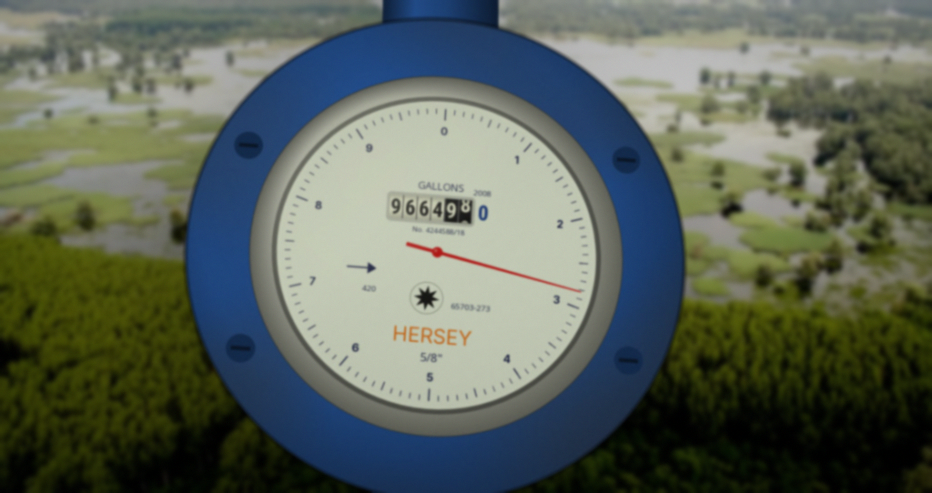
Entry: 9664982.8; gal
